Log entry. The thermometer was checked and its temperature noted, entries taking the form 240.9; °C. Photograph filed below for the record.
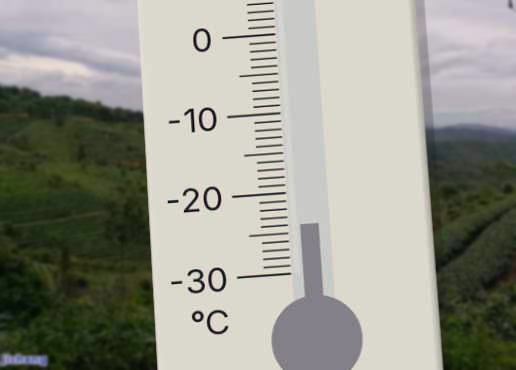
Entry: -24; °C
